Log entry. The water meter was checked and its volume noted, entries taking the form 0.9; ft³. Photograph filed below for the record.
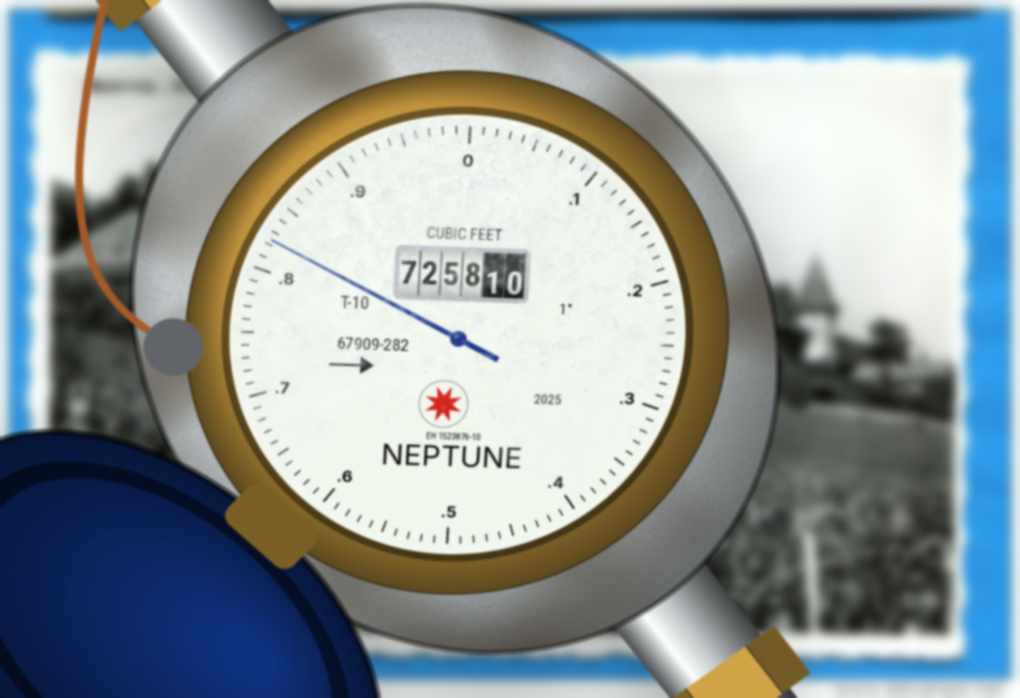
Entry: 725809.82; ft³
